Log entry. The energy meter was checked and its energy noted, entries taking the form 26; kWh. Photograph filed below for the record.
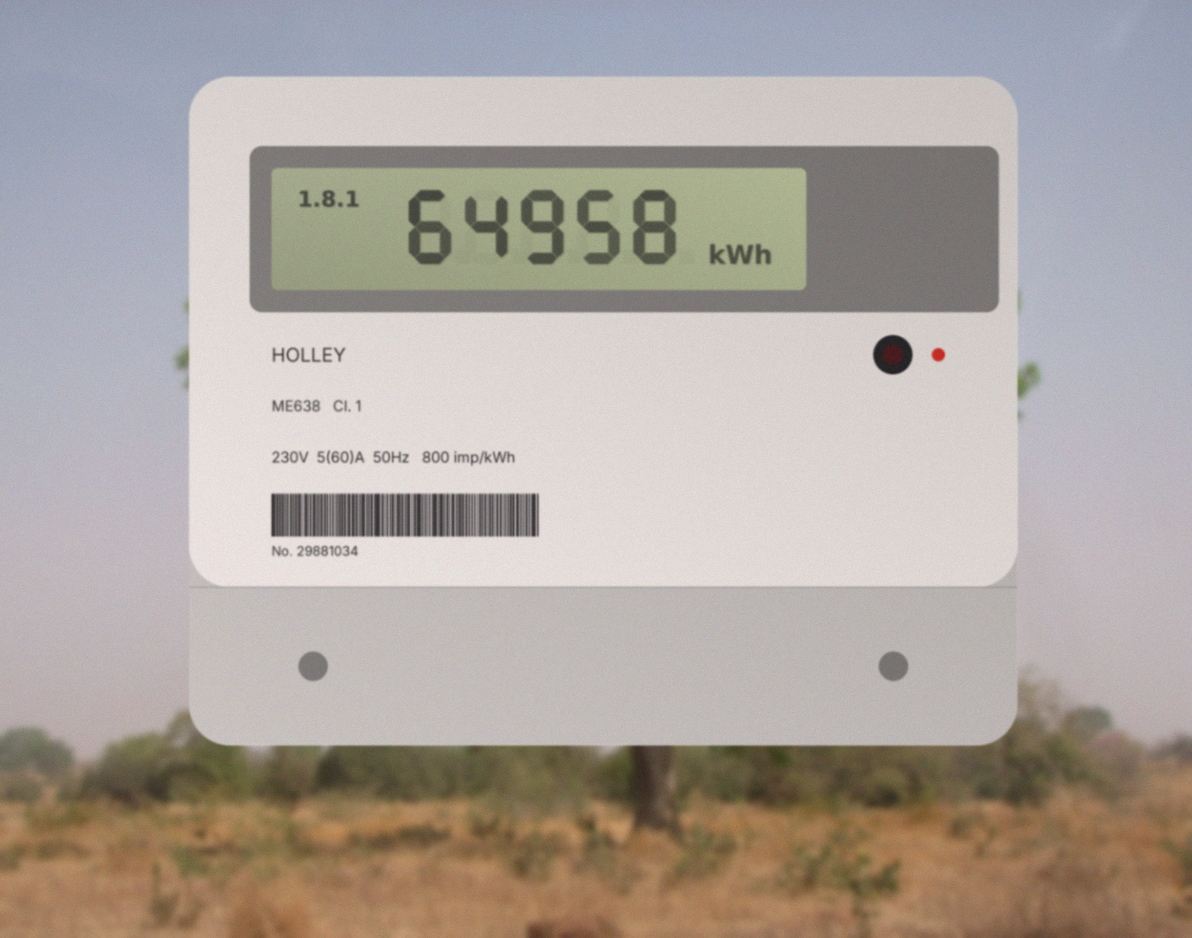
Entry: 64958; kWh
